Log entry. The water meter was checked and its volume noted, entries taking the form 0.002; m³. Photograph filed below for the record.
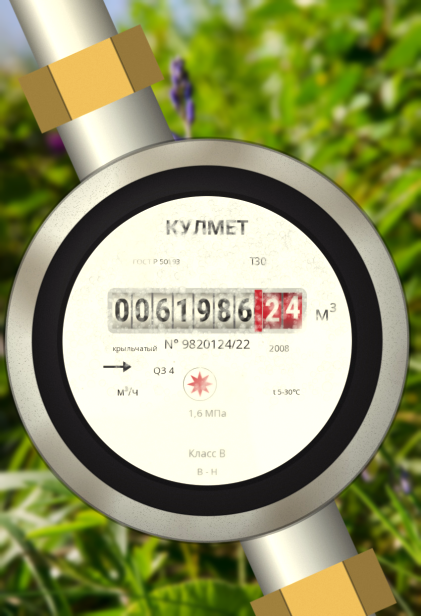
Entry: 61986.24; m³
